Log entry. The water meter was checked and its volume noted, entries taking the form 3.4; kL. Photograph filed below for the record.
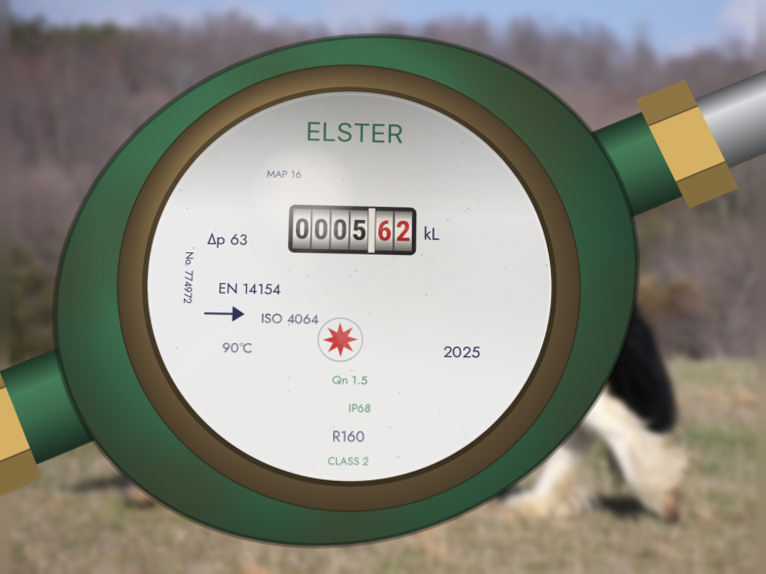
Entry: 5.62; kL
